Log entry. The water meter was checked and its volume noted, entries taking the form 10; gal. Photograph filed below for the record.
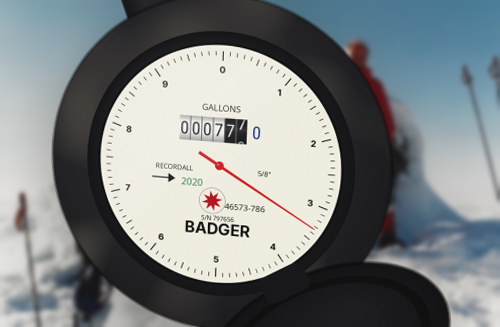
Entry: 7773.3; gal
